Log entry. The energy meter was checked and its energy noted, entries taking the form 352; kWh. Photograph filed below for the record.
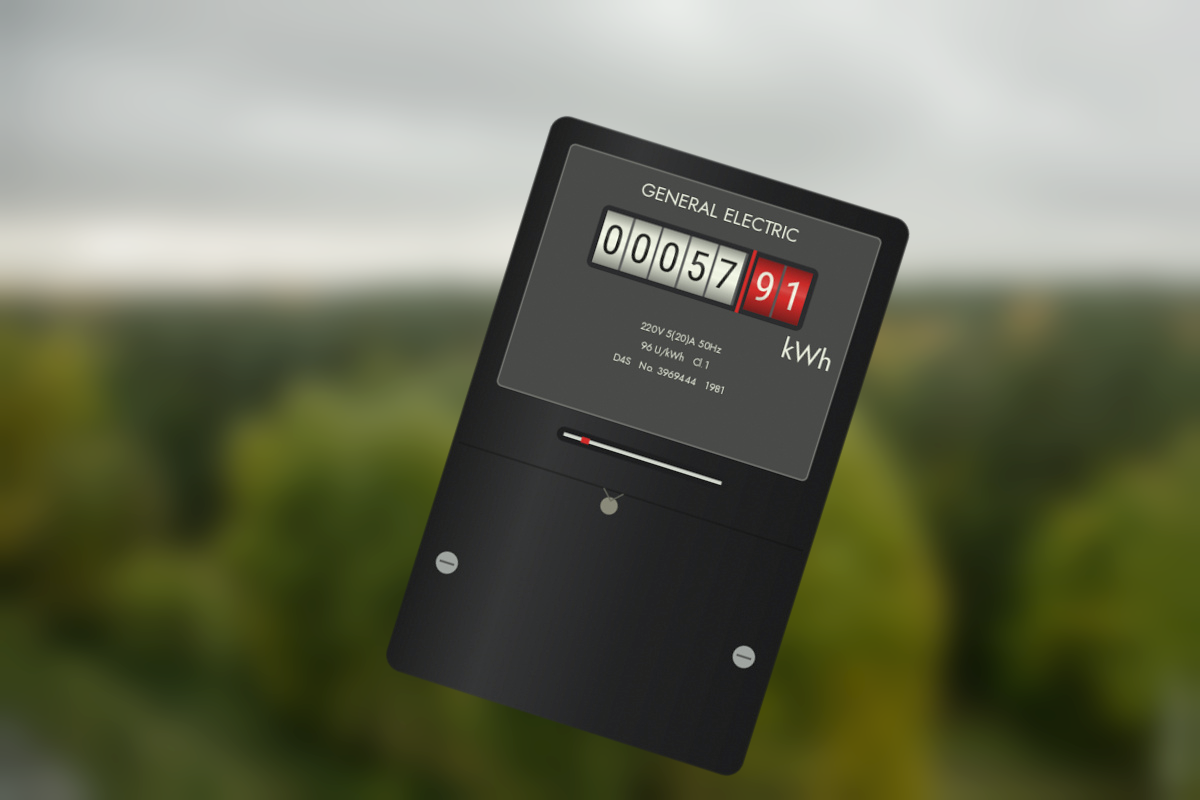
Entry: 57.91; kWh
